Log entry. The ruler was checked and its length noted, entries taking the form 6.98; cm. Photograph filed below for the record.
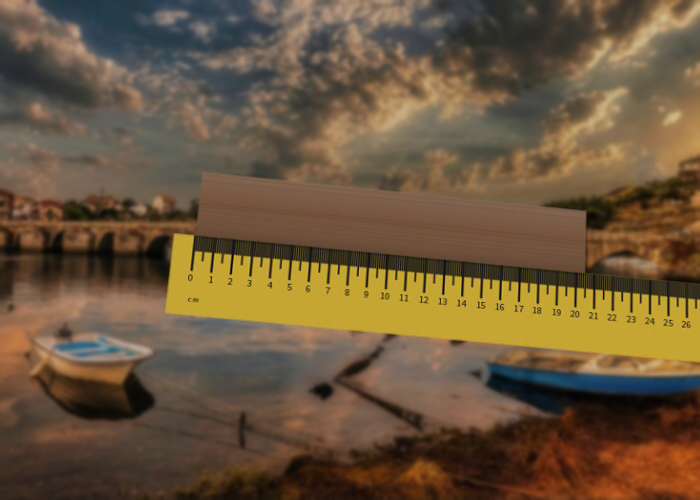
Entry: 20.5; cm
